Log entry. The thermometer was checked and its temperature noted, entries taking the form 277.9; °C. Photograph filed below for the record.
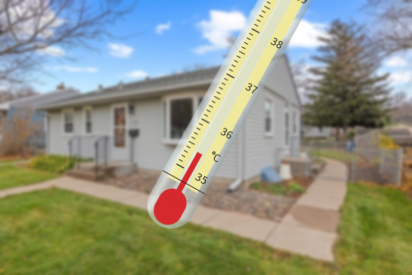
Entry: 35.4; °C
